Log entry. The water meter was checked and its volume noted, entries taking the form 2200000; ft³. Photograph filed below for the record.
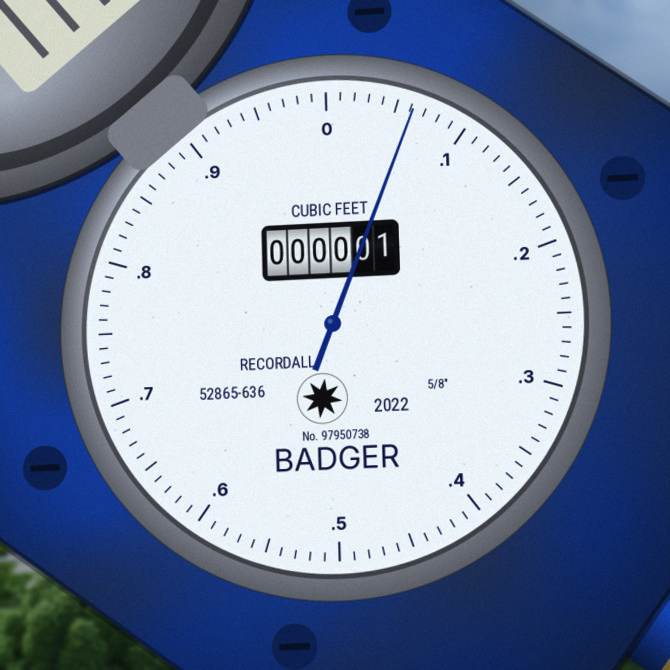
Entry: 1.06; ft³
